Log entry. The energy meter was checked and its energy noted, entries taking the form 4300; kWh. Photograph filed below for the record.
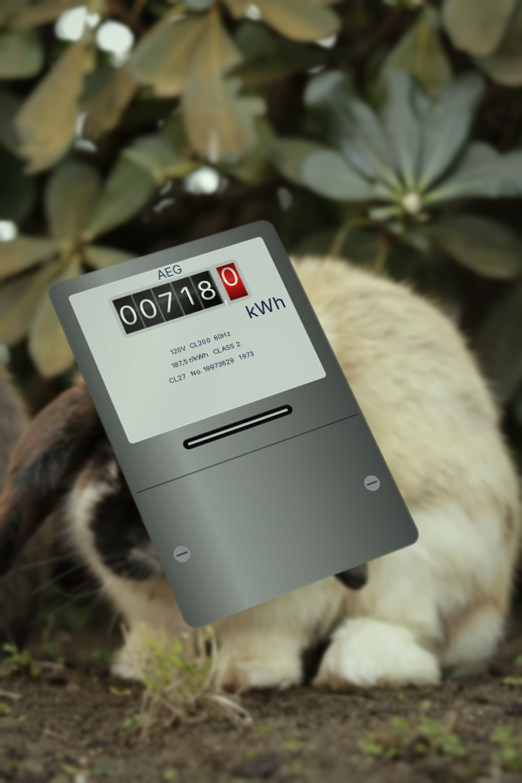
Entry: 718.0; kWh
